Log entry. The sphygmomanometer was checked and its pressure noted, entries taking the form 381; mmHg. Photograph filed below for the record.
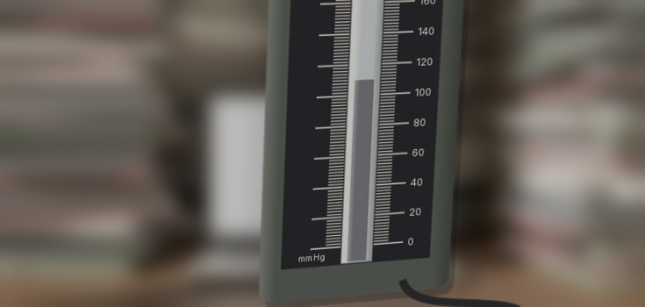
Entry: 110; mmHg
